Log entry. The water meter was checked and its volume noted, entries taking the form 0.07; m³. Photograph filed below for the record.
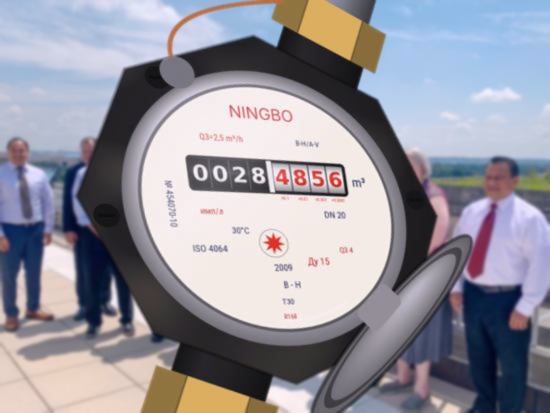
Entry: 28.4856; m³
